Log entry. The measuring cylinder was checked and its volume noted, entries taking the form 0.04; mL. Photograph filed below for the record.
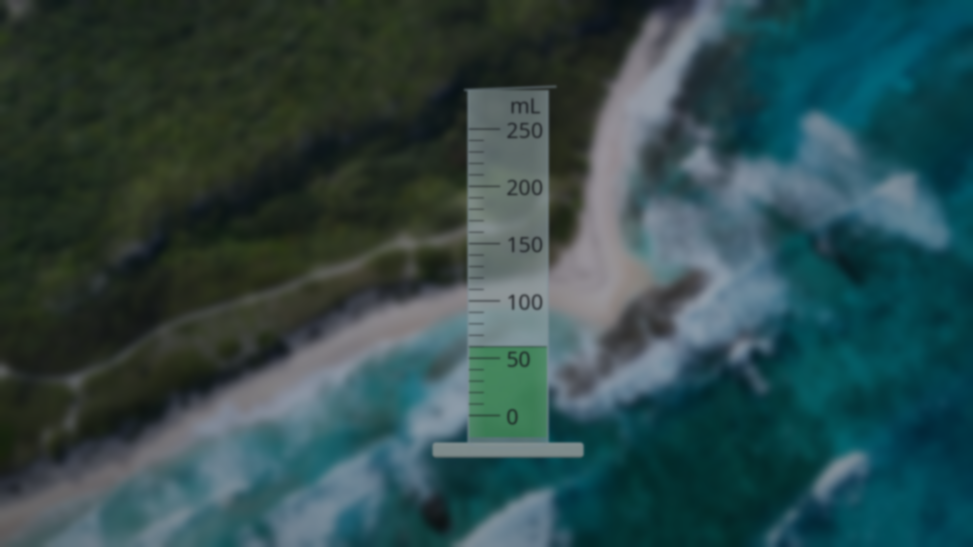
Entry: 60; mL
